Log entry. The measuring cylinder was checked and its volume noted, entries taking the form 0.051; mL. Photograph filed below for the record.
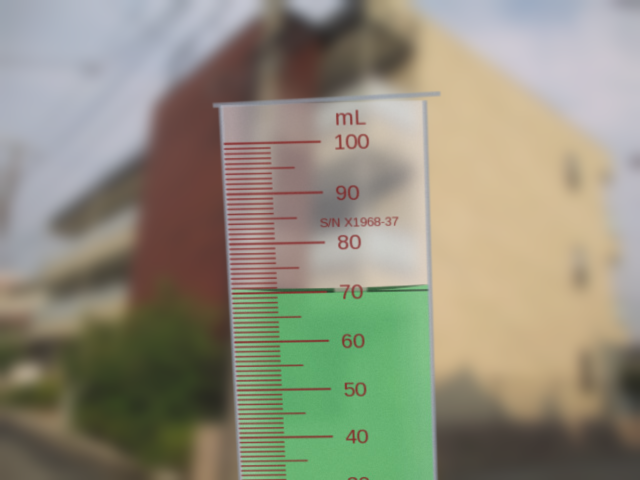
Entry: 70; mL
